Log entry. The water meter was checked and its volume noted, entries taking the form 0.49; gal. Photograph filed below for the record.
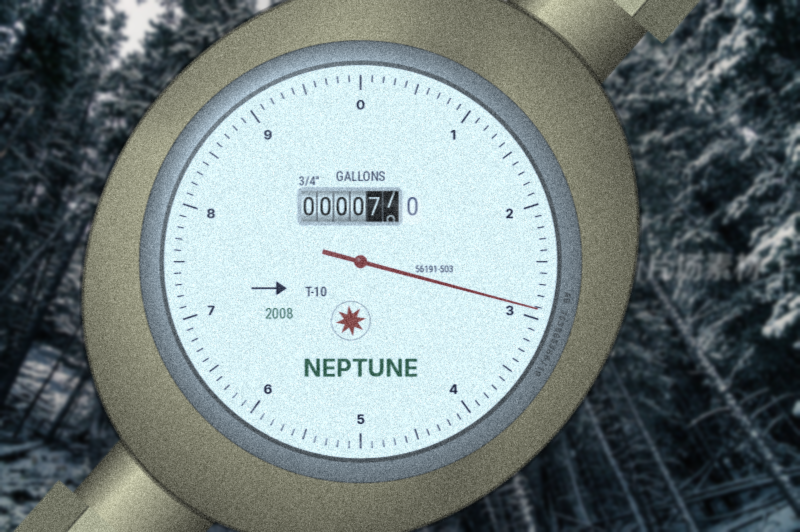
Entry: 772.9; gal
